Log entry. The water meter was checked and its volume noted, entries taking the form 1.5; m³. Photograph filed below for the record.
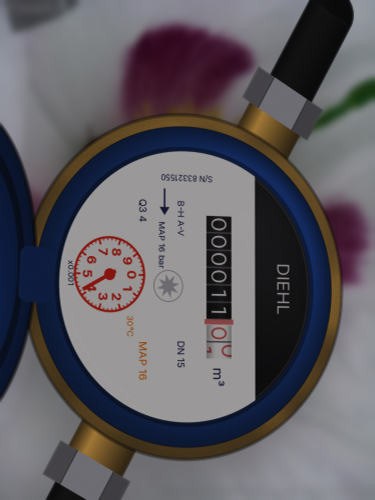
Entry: 11.004; m³
